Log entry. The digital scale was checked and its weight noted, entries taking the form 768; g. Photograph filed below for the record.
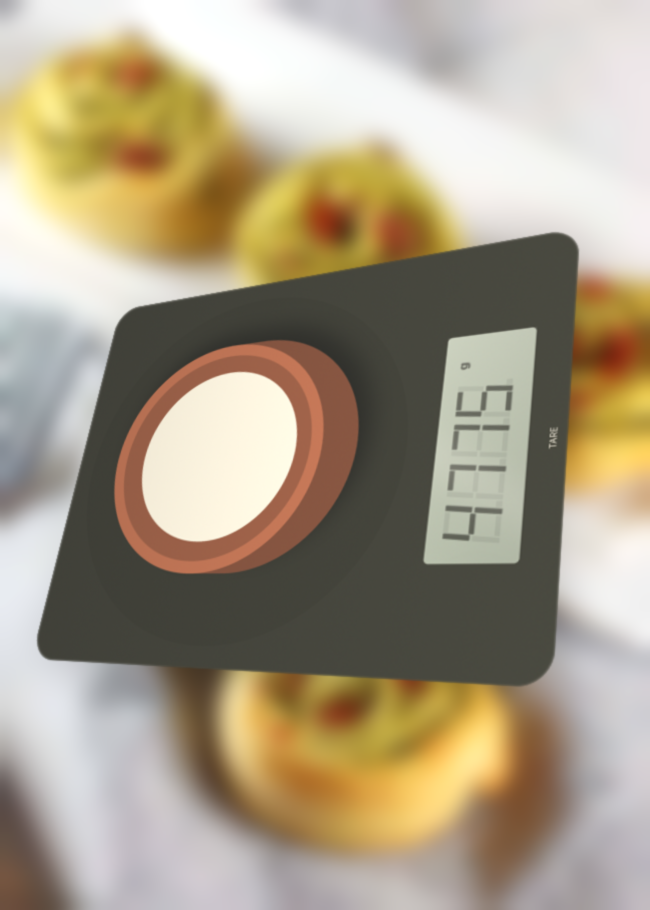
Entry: 4775; g
